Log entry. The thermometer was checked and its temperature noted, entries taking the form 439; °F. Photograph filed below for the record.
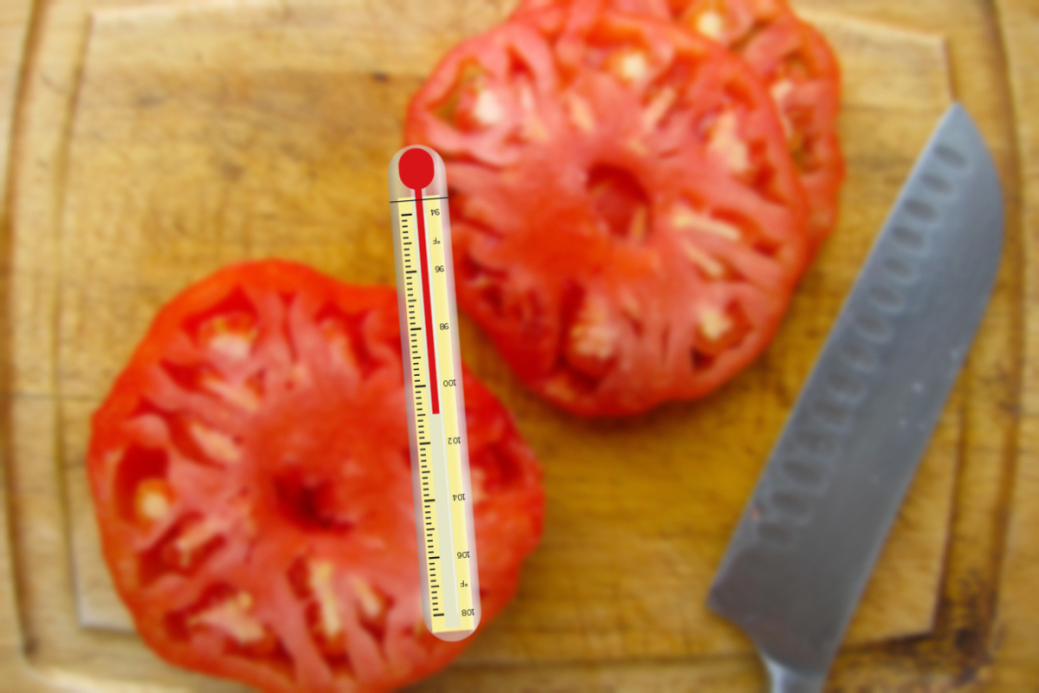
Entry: 101; °F
